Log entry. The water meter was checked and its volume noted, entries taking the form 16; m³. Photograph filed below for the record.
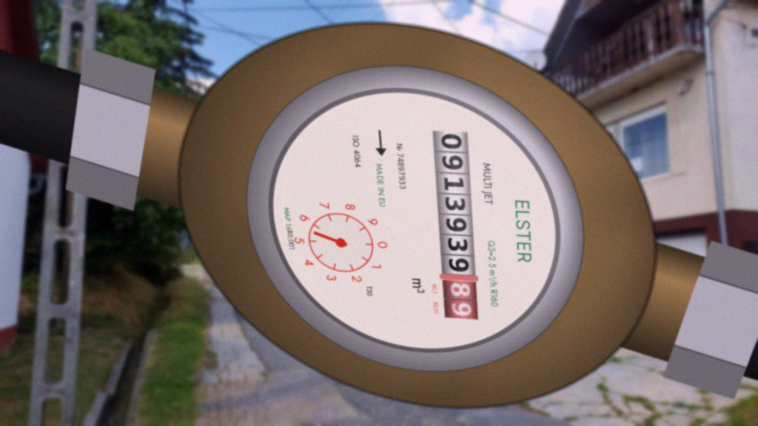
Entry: 913939.895; m³
